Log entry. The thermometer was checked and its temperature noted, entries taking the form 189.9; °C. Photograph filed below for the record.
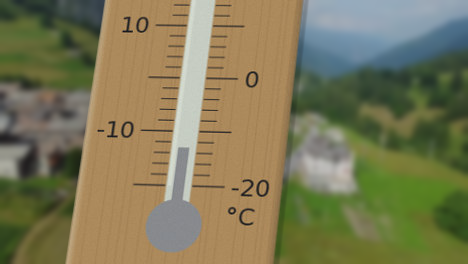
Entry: -13; °C
